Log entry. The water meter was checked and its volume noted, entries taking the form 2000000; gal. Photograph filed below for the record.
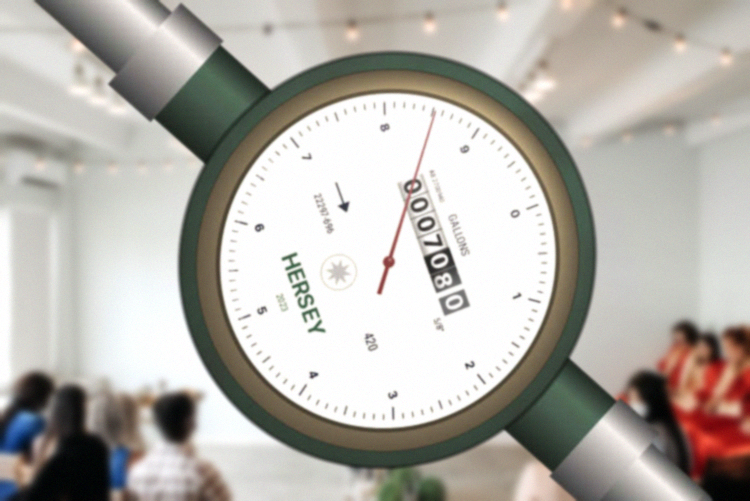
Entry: 7078.5; gal
